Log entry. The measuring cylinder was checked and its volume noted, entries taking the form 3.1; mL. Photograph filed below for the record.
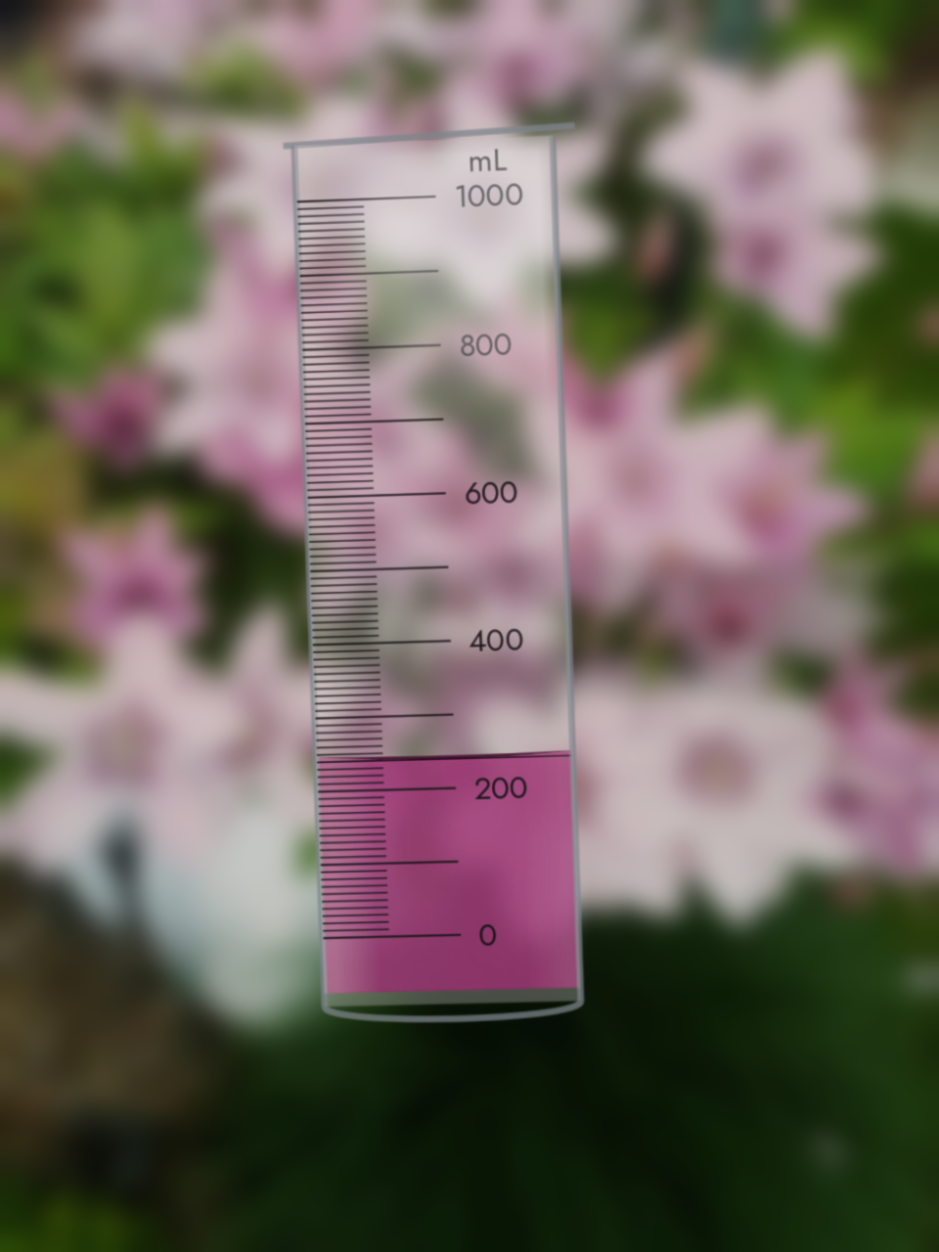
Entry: 240; mL
